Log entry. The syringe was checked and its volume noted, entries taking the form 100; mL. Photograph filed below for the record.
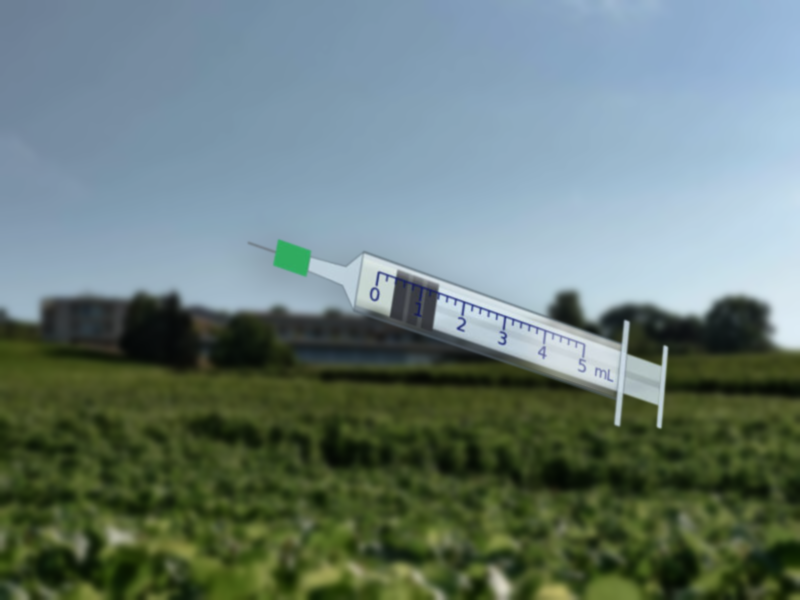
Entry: 0.4; mL
